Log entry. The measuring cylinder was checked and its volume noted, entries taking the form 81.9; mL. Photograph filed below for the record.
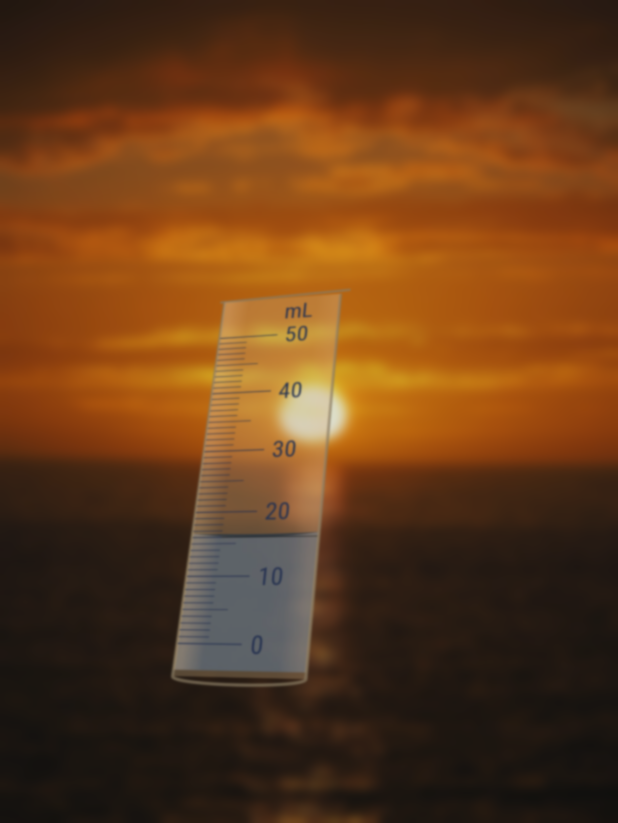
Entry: 16; mL
